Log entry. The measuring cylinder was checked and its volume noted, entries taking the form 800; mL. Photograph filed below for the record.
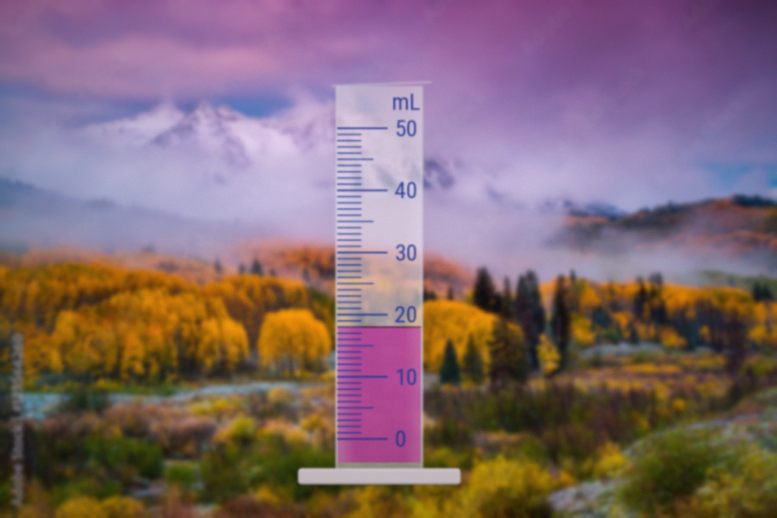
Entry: 18; mL
